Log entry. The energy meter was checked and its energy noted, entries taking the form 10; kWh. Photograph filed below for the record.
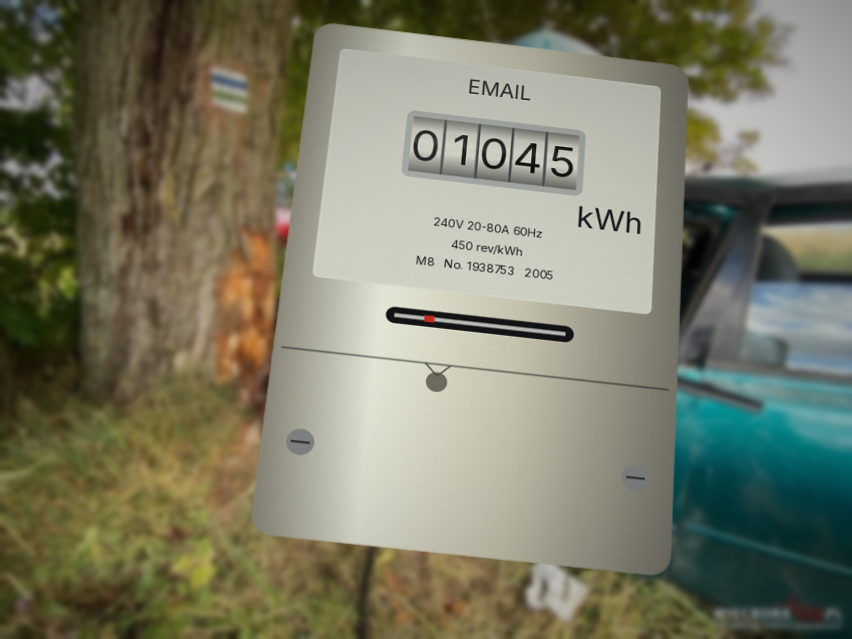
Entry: 1045; kWh
